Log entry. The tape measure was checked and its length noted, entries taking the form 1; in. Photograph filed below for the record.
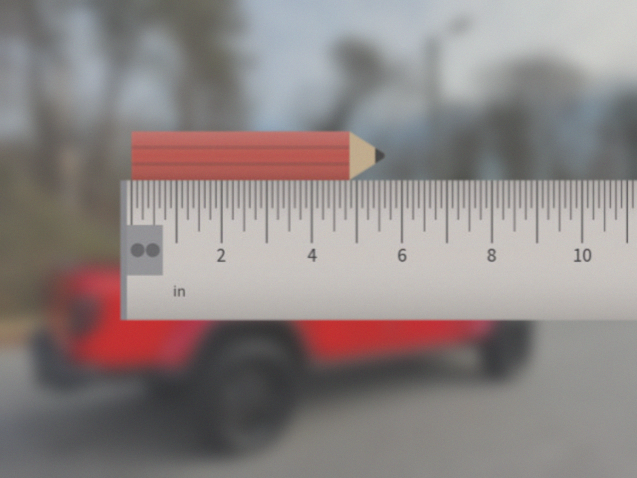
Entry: 5.625; in
